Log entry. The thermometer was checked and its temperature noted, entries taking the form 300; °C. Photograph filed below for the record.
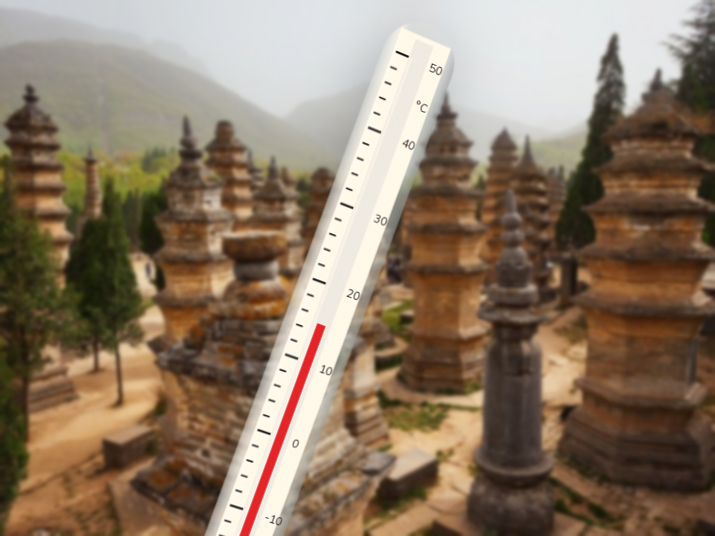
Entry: 15; °C
